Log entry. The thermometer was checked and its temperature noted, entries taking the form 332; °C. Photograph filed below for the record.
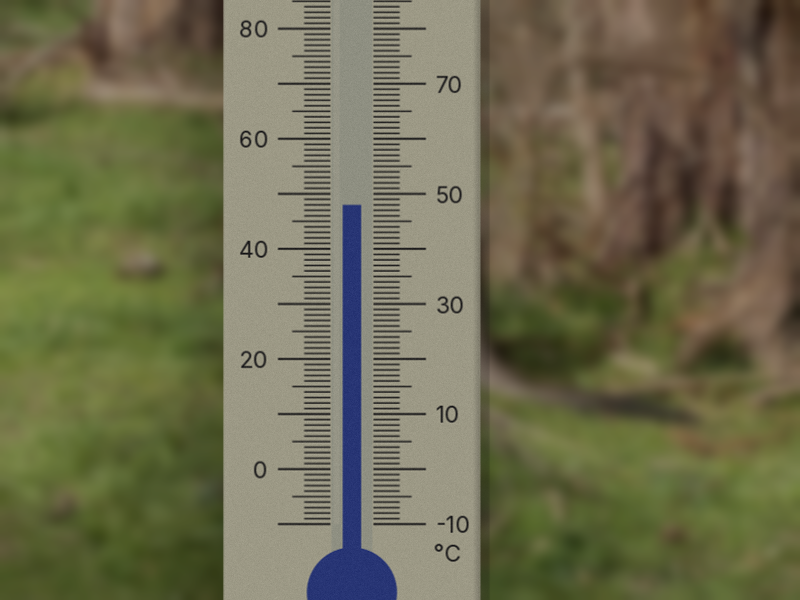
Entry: 48; °C
